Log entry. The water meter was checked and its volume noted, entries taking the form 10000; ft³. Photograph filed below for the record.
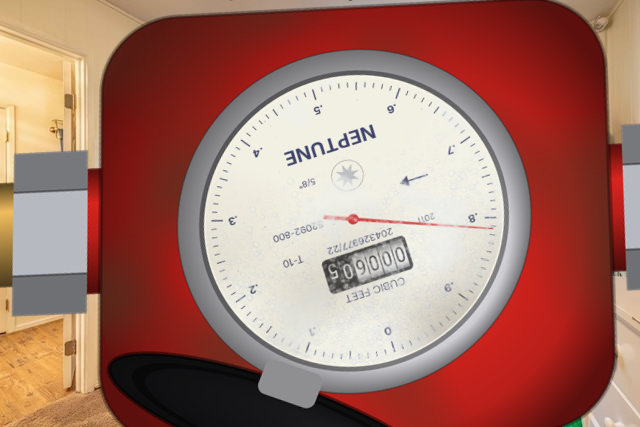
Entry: 604.81; ft³
